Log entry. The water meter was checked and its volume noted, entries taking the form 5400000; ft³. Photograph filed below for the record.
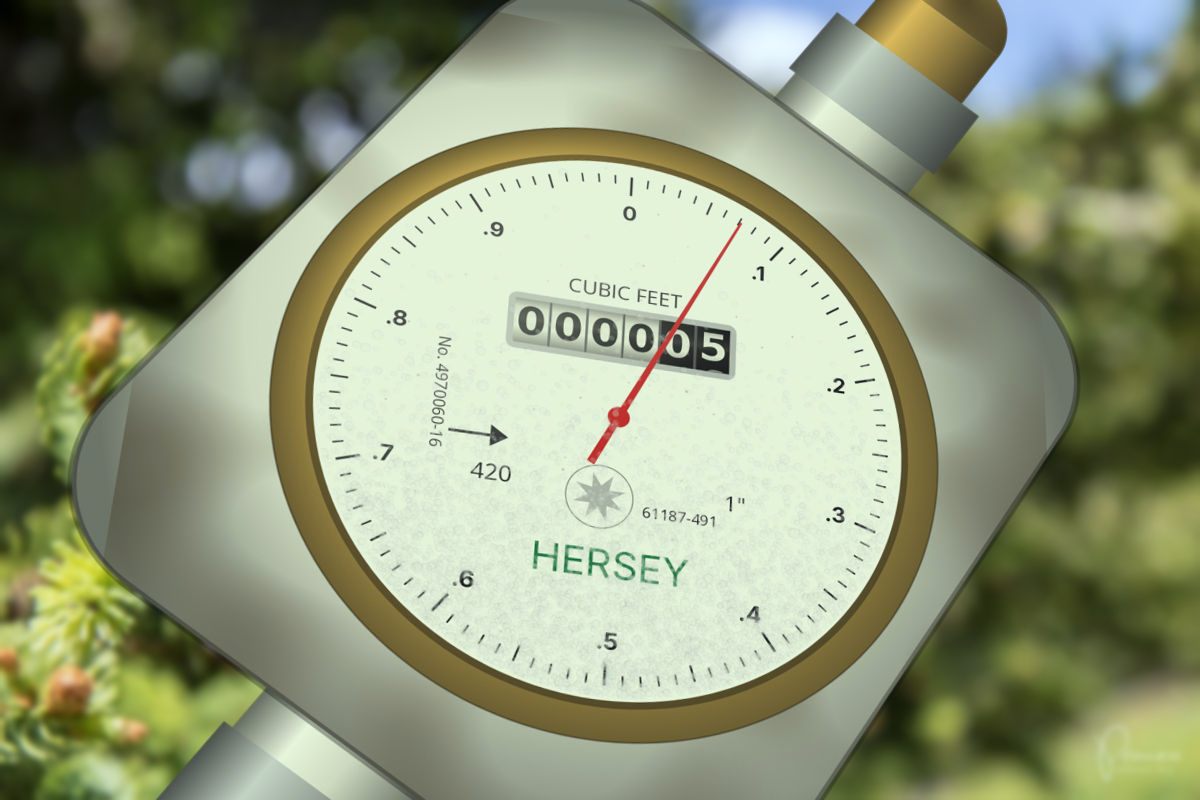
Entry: 5.07; ft³
